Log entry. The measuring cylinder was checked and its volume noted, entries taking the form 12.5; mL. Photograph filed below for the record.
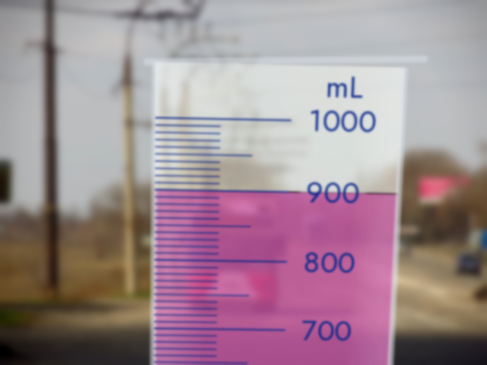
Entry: 900; mL
